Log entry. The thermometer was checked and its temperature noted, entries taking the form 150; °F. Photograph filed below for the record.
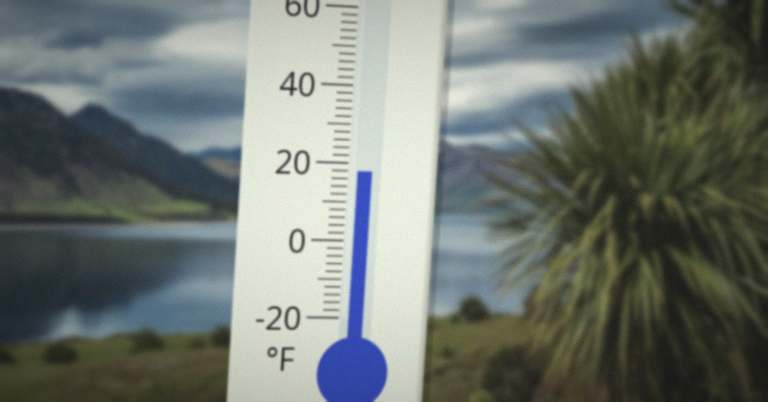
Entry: 18; °F
